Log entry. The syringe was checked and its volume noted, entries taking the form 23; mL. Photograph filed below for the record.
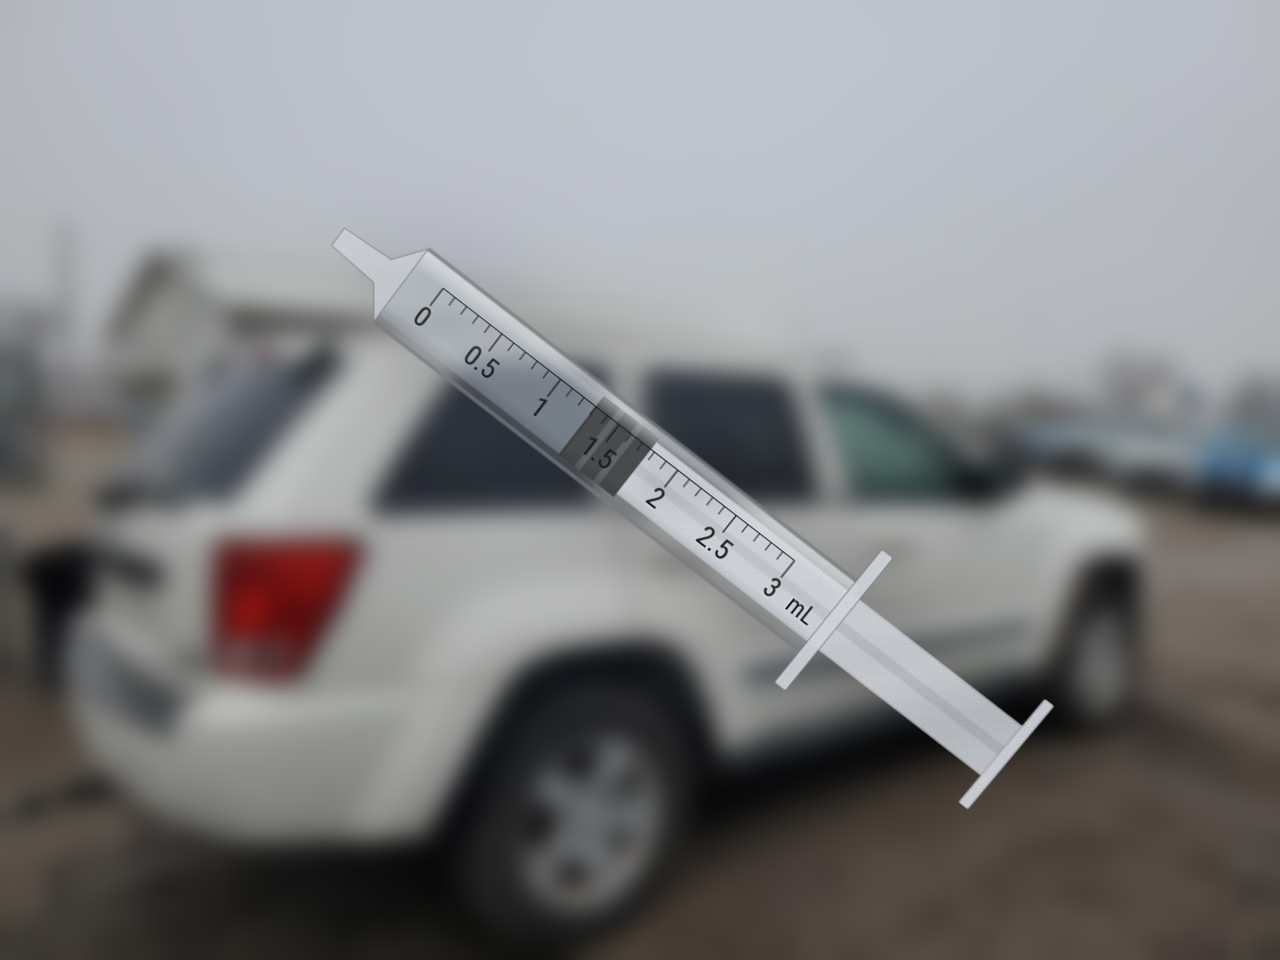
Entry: 1.3; mL
